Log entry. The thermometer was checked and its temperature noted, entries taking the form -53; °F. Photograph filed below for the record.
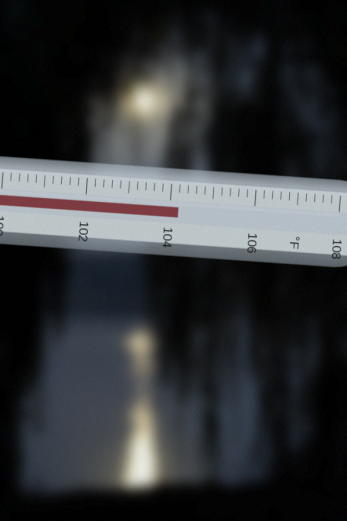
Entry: 104.2; °F
